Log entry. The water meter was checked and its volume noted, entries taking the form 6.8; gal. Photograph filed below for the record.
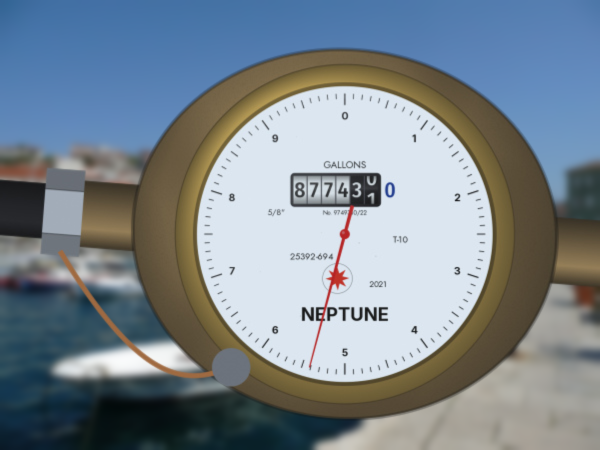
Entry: 8774305.4; gal
